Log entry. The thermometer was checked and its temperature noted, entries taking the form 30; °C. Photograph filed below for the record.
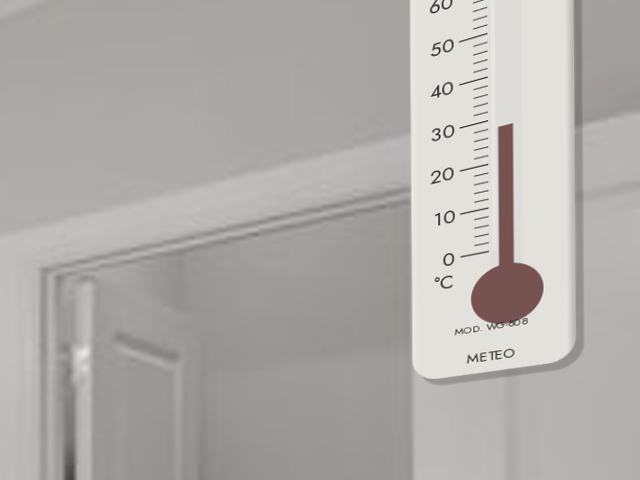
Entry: 28; °C
